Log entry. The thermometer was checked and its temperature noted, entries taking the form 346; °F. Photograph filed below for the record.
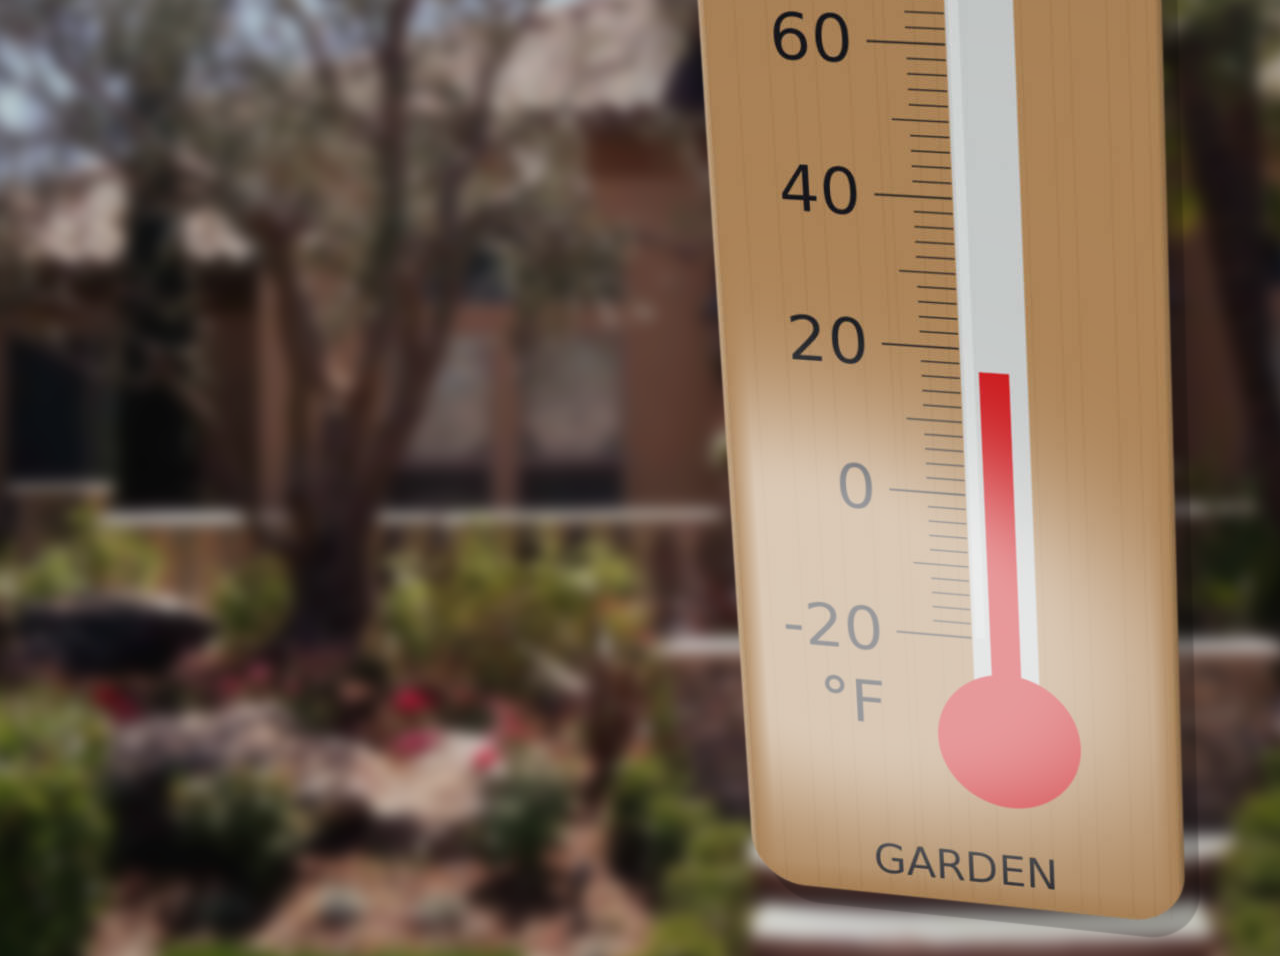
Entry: 17; °F
